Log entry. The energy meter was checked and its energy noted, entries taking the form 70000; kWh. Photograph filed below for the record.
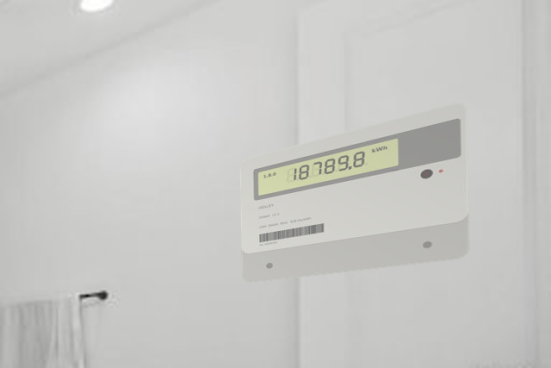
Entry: 18789.8; kWh
